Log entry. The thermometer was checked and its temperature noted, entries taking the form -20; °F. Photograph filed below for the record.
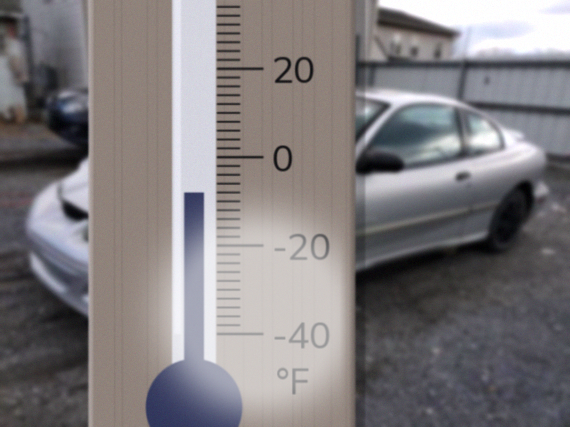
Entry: -8; °F
